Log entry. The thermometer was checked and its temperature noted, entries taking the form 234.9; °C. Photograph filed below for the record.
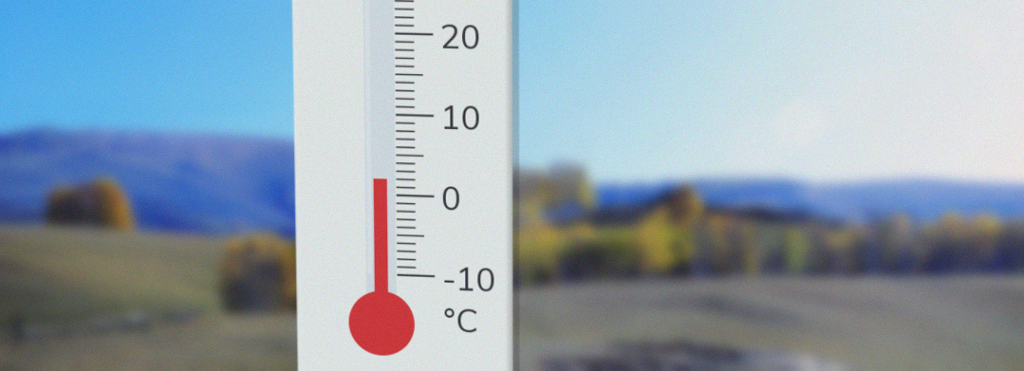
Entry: 2; °C
